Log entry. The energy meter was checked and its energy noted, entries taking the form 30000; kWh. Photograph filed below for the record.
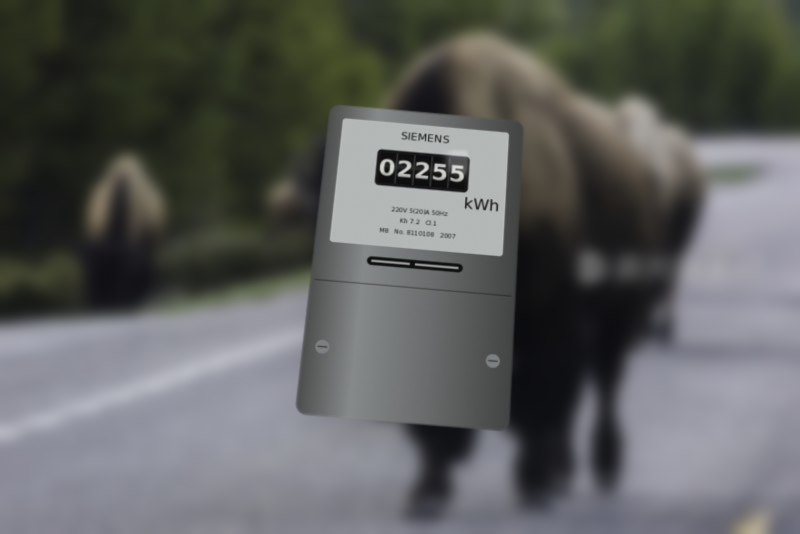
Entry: 2255; kWh
